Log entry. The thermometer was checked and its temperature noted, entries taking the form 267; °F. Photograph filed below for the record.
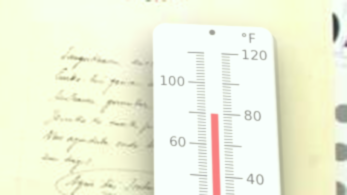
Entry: 80; °F
